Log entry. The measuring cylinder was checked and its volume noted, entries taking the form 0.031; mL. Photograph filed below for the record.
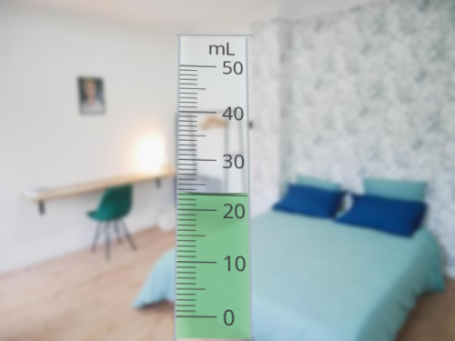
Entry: 23; mL
